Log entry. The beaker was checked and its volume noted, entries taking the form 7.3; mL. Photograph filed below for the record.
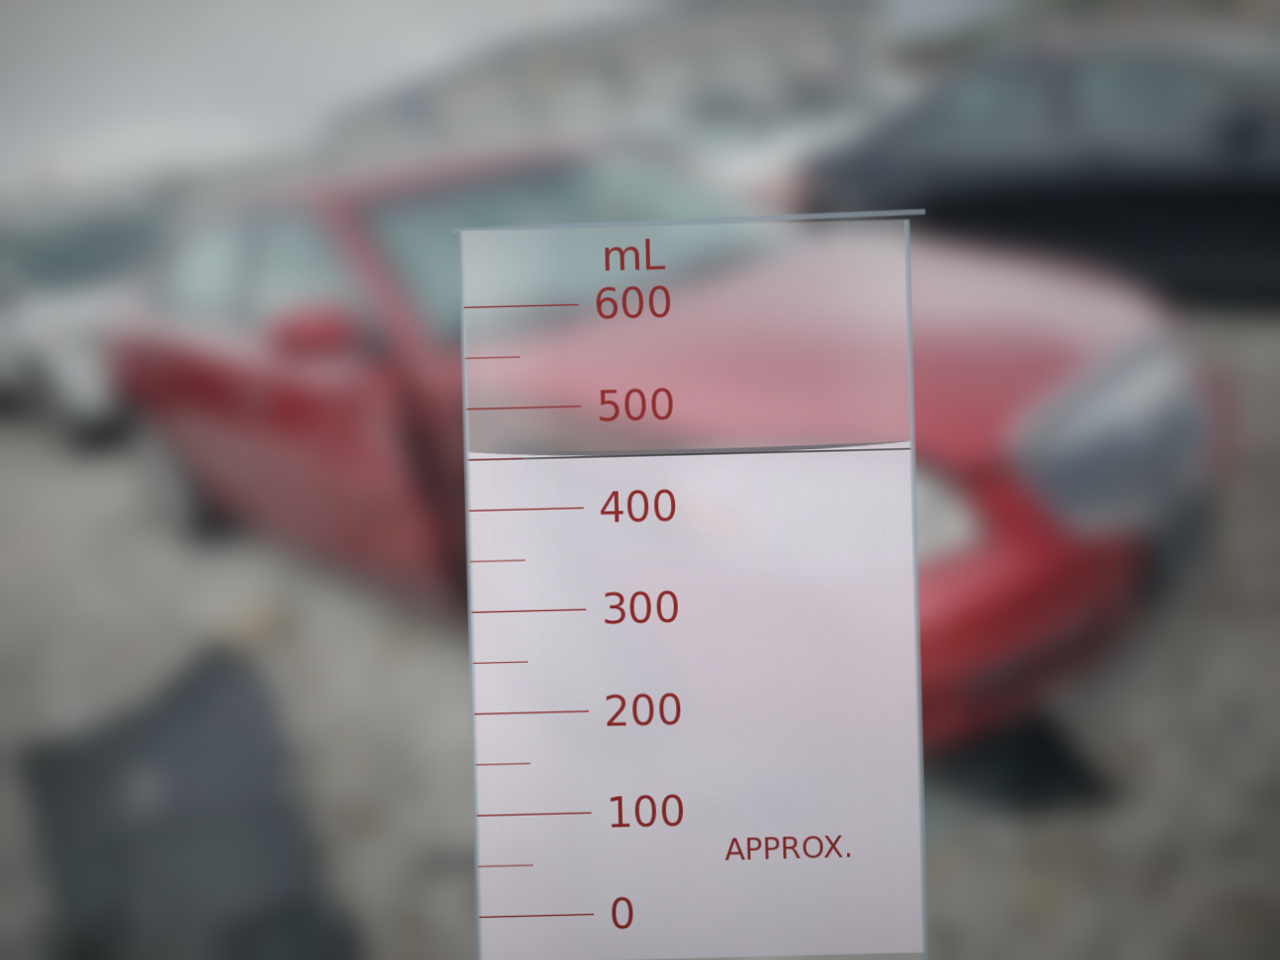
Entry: 450; mL
